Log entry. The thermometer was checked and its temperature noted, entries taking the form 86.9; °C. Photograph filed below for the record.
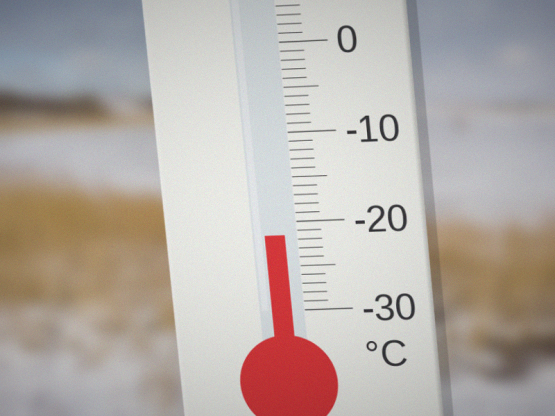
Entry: -21.5; °C
